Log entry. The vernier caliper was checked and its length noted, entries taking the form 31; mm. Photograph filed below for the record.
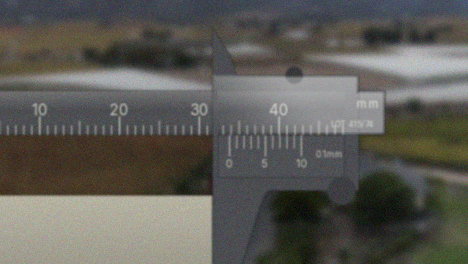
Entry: 33.8; mm
